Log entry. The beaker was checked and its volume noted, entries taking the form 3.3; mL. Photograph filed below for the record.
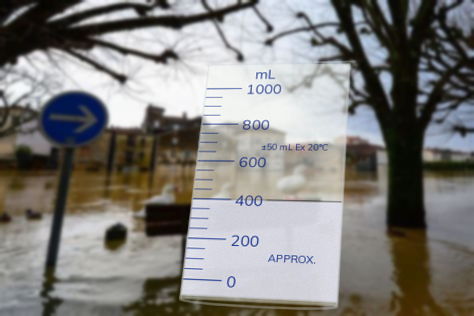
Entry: 400; mL
